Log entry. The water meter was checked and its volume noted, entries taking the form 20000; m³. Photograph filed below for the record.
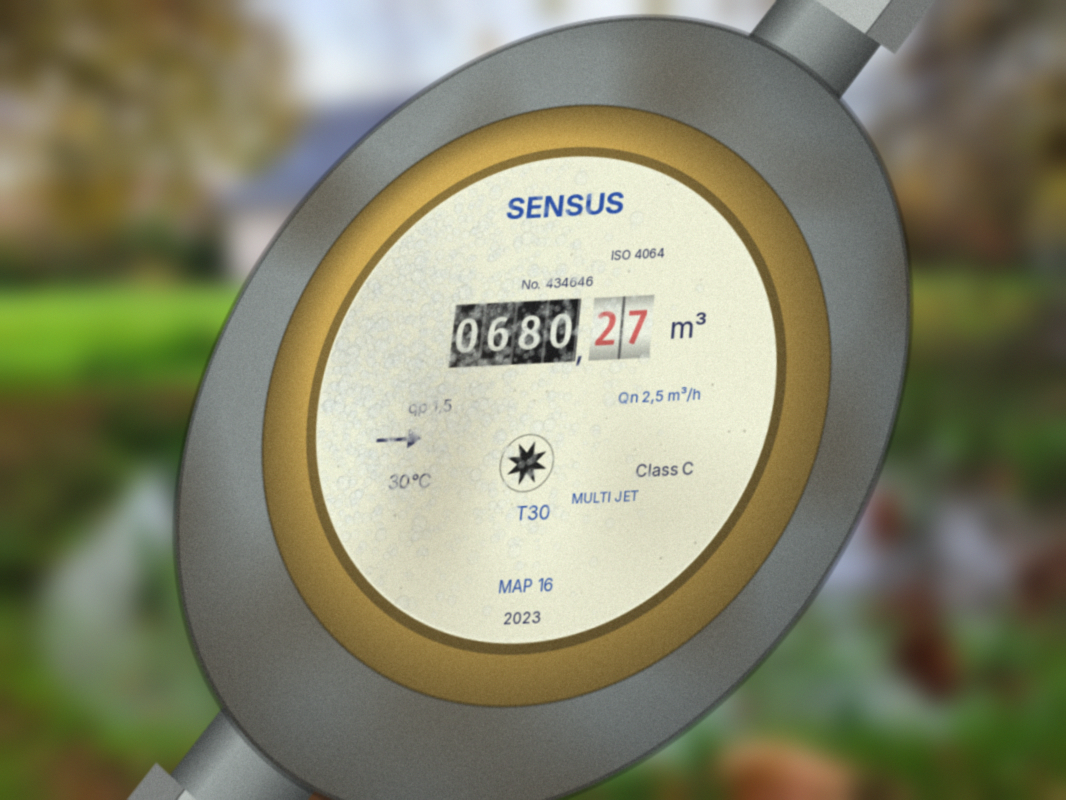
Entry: 680.27; m³
